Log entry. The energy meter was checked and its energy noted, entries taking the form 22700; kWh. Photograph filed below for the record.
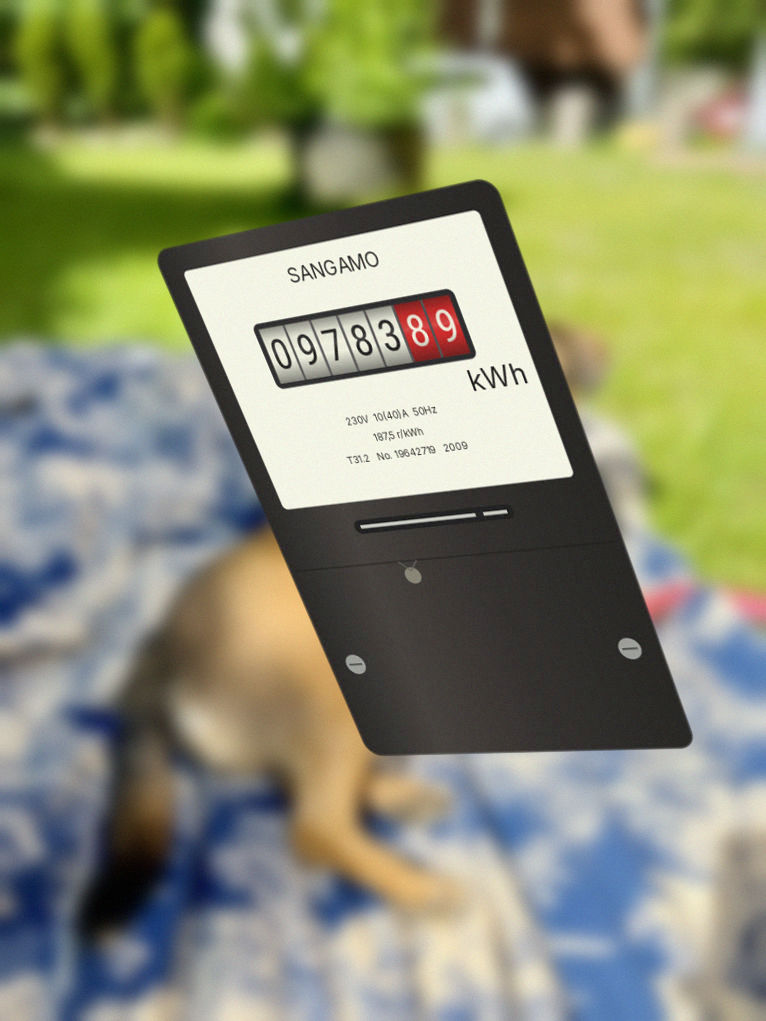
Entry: 9783.89; kWh
